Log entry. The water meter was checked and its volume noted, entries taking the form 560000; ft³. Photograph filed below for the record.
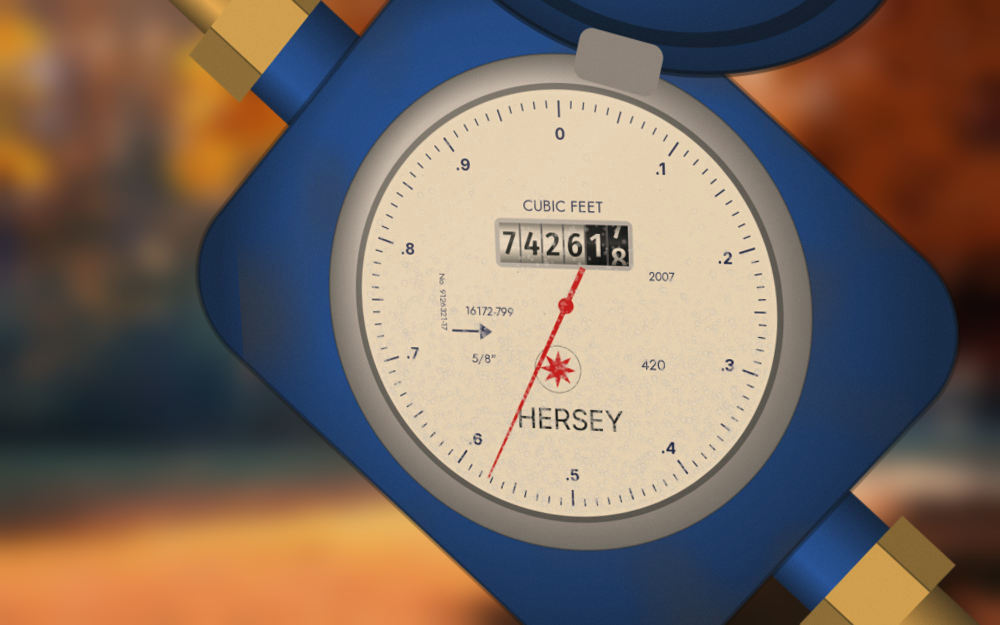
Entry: 742617.57; ft³
